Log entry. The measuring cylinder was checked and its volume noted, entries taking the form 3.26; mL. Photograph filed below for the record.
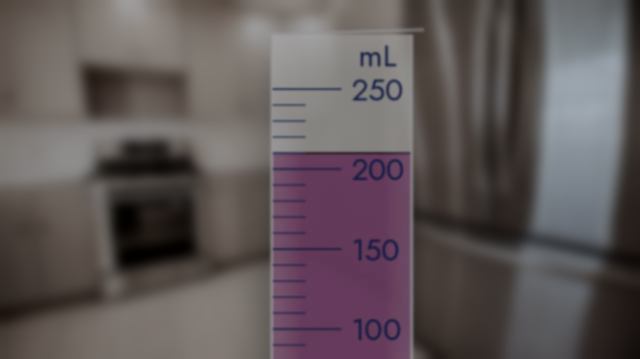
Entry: 210; mL
